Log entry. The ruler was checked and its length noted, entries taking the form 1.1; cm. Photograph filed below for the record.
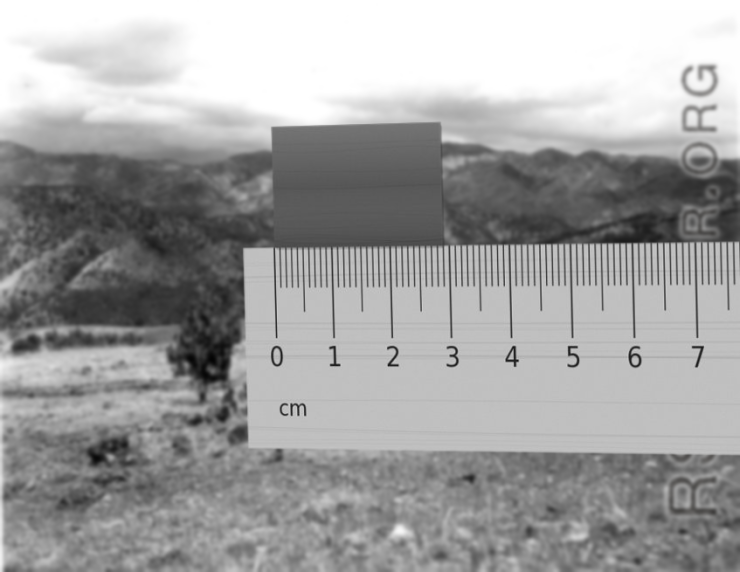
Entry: 2.9; cm
